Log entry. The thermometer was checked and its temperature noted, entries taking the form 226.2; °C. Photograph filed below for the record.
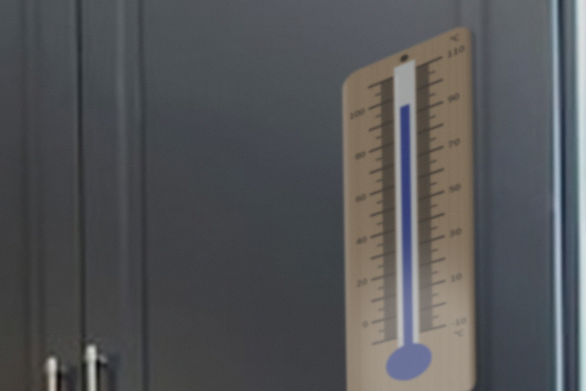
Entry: 95; °C
